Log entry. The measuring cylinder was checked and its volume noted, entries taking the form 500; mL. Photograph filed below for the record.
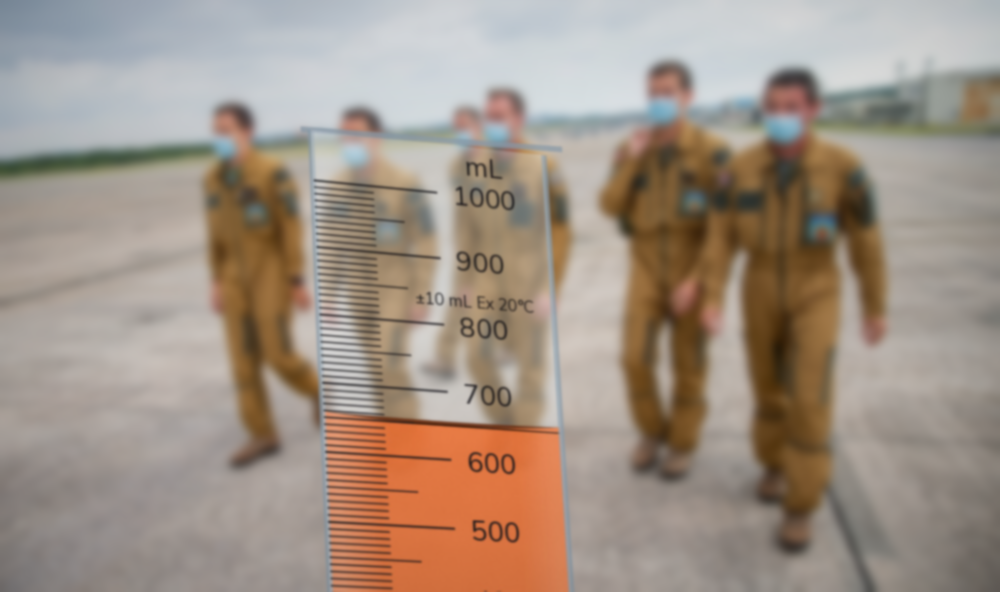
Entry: 650; mL
